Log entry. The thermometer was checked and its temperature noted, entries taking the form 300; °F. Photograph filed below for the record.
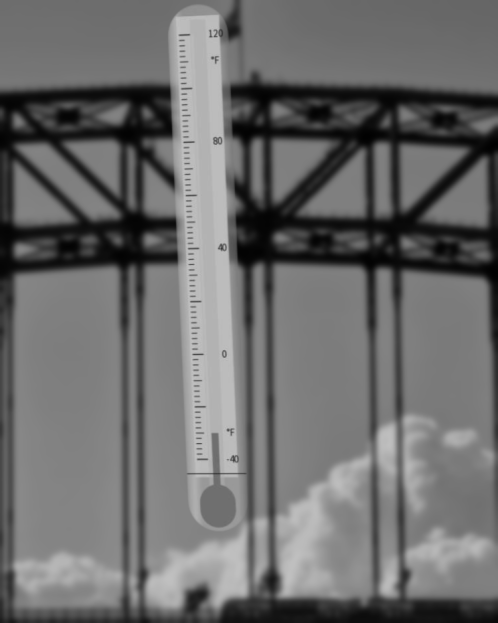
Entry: -30; °F
